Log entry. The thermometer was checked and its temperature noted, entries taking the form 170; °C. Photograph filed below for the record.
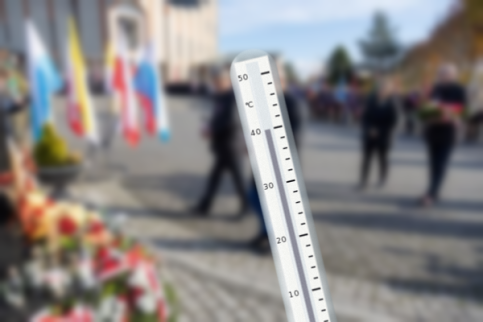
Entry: 40; °C
